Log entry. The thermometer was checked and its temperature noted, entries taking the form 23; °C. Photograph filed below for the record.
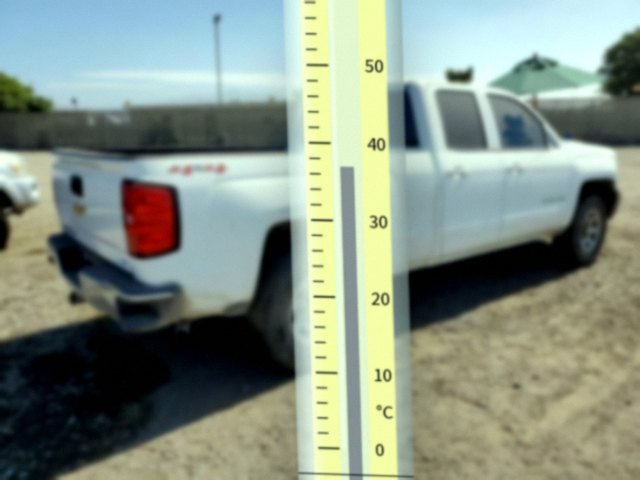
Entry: 37; °C
